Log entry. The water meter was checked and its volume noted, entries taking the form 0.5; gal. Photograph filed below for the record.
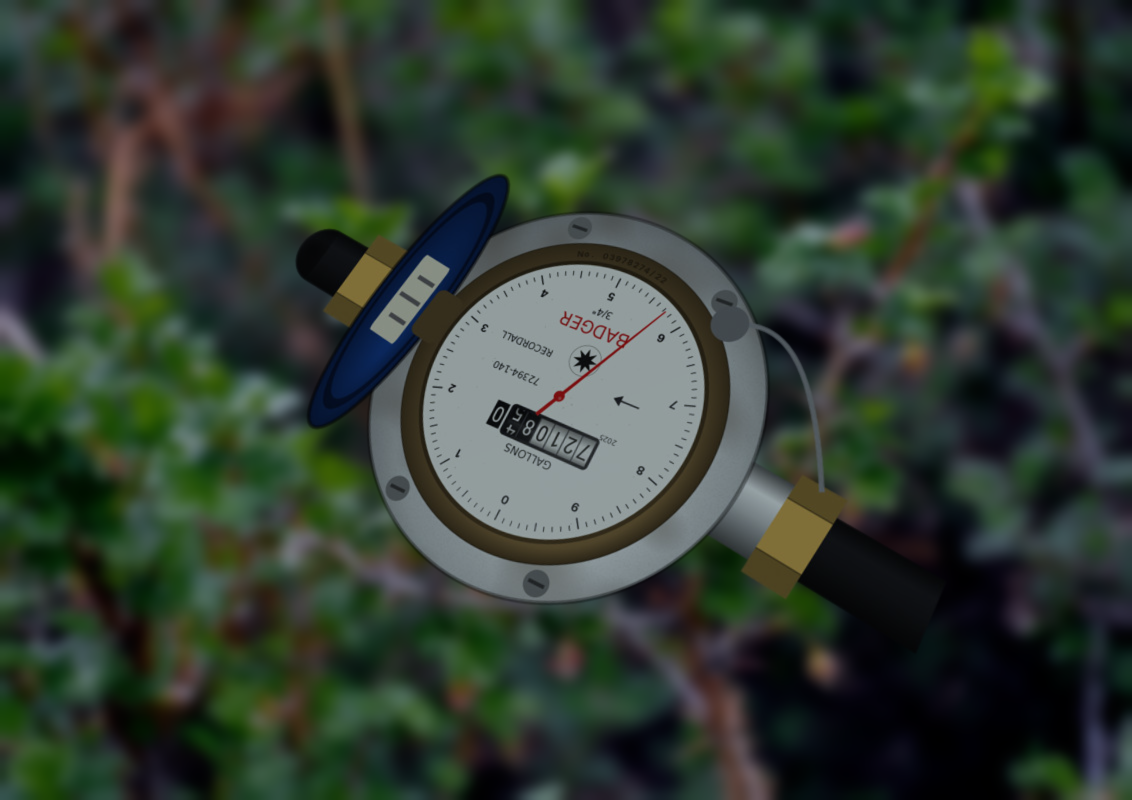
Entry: 7210845.7; gal
